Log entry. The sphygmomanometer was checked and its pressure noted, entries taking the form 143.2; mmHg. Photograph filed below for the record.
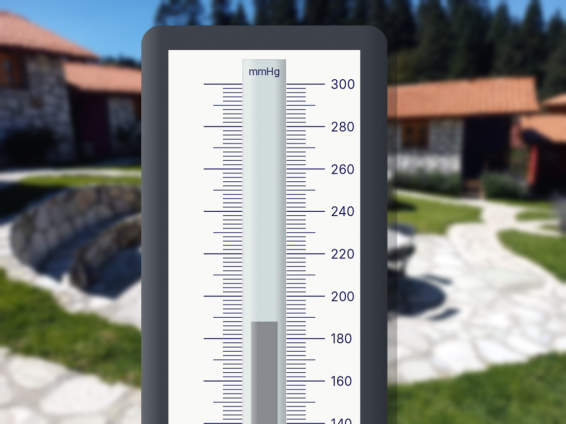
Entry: 188; mmHg
